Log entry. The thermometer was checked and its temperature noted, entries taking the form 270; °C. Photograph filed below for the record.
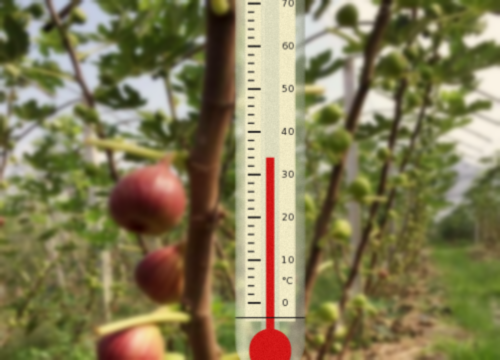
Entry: 34; °C
